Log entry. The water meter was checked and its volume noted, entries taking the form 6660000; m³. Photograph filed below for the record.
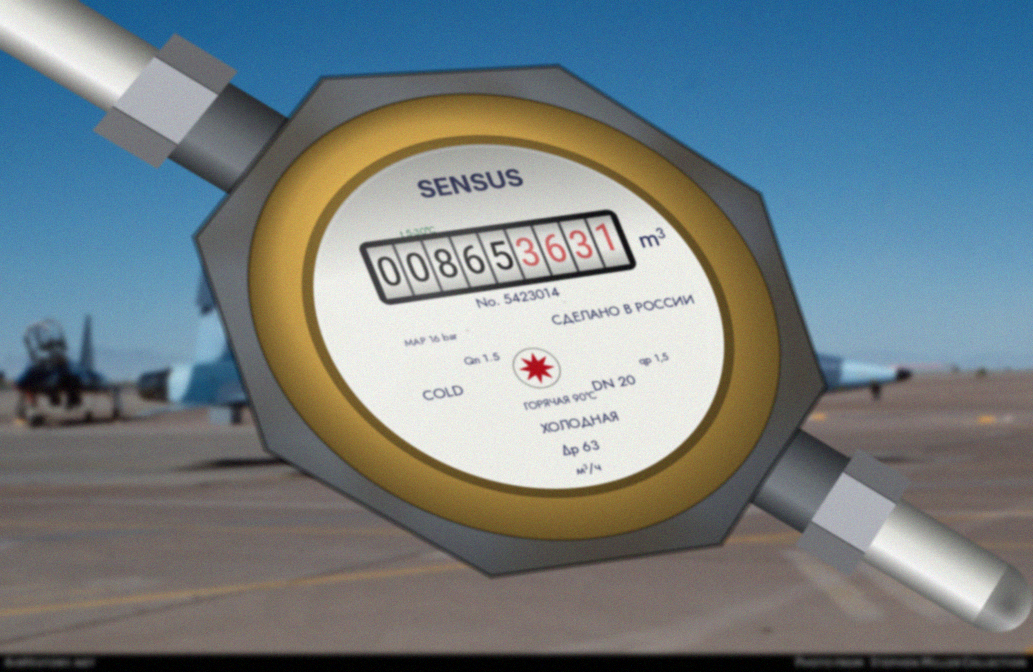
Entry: 865.3631; m³
